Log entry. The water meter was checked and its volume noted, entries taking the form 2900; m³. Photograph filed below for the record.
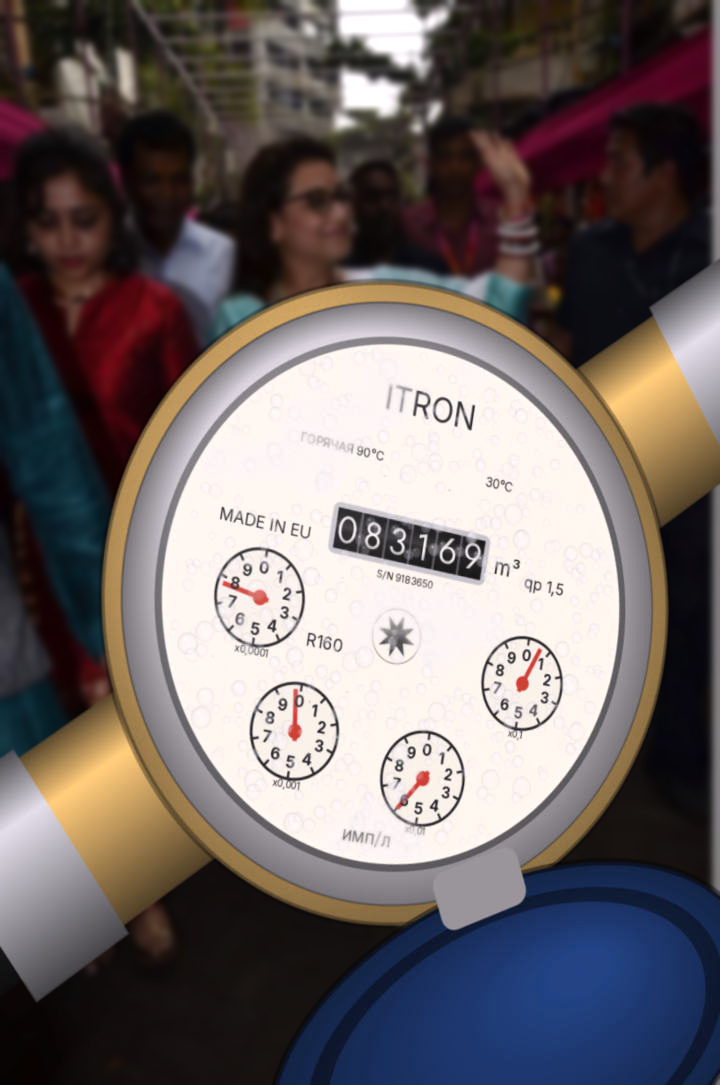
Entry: 83169.0597; m³
